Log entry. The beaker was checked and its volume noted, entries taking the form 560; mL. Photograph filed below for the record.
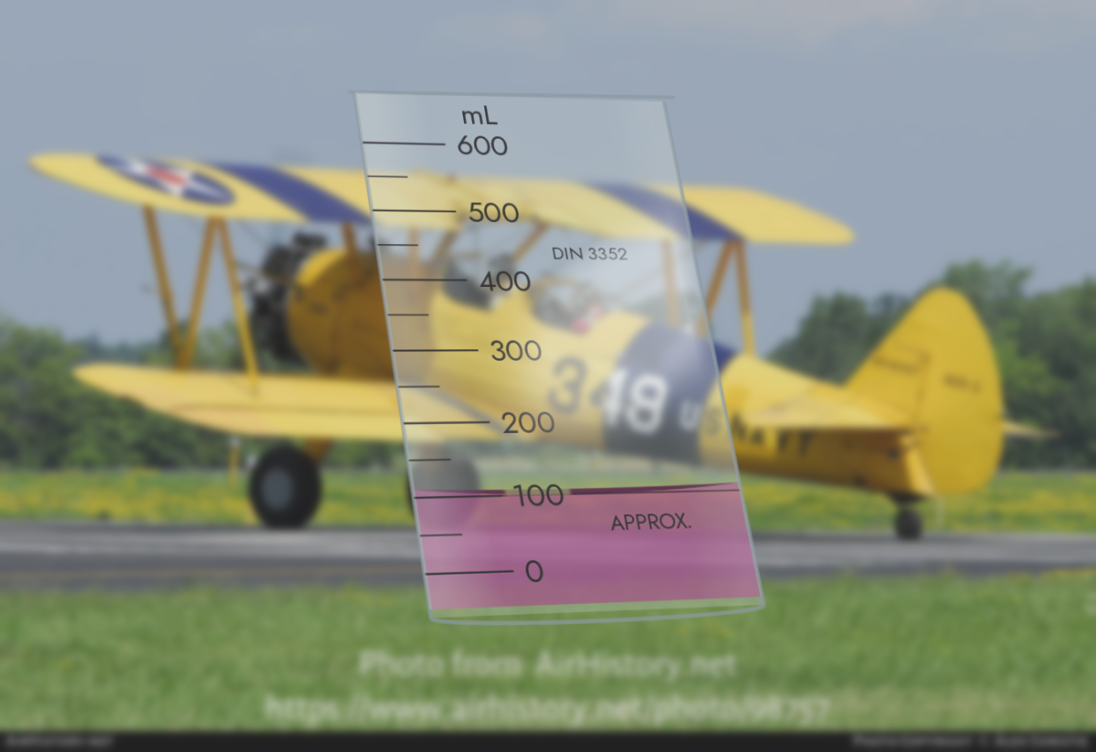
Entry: 100; mL
